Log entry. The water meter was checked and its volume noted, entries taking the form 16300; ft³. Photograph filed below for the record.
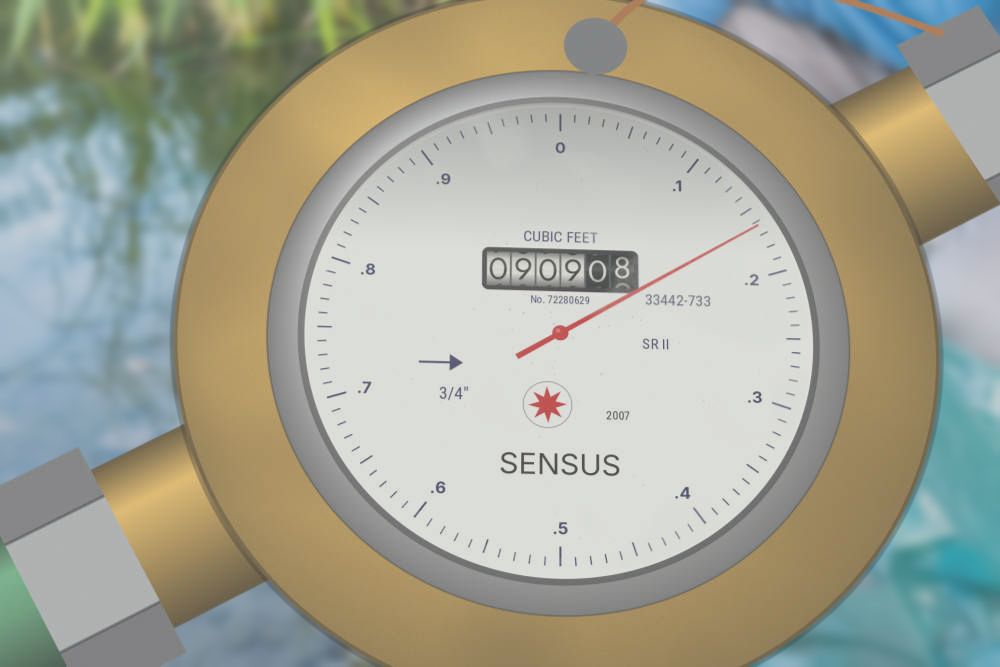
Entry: 90908.16; ft³
